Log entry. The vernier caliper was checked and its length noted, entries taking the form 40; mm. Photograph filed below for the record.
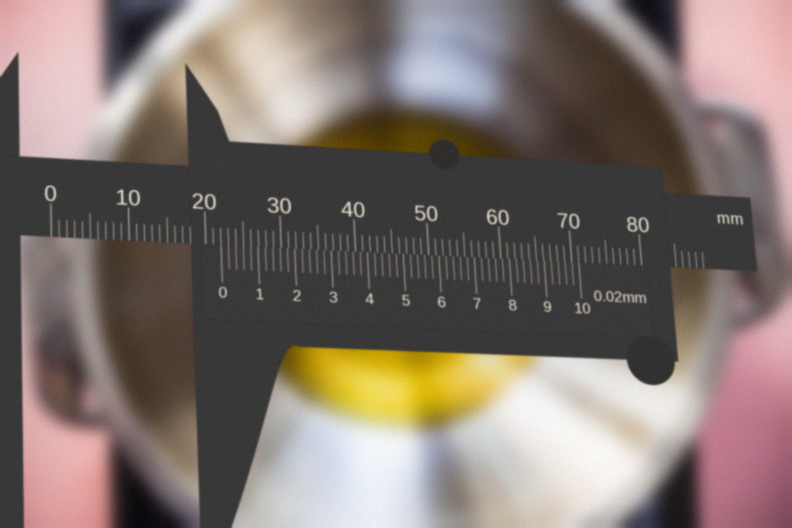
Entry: 22.0; mm
